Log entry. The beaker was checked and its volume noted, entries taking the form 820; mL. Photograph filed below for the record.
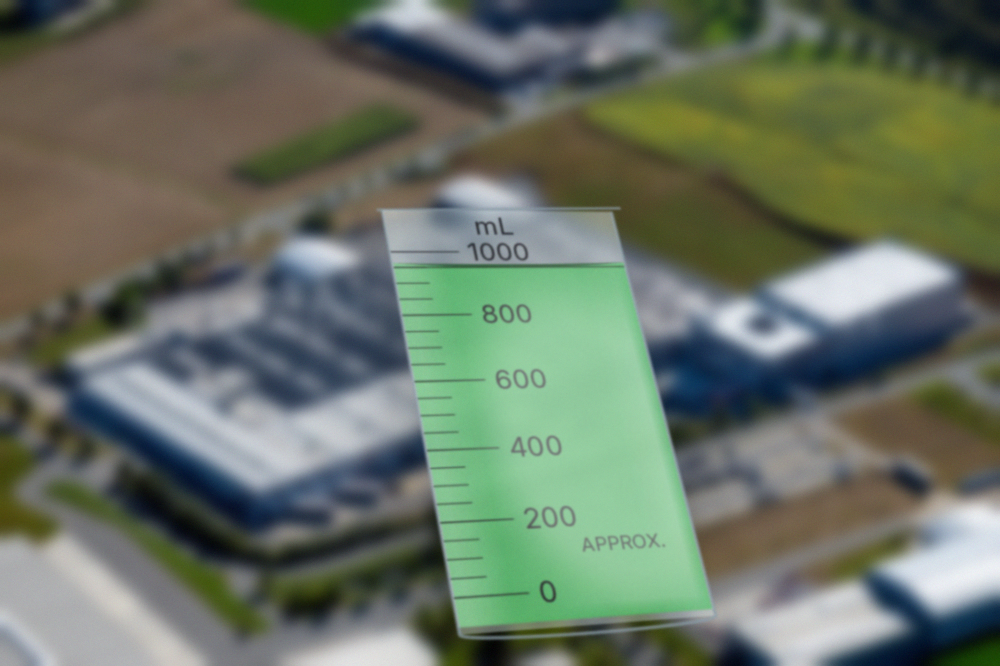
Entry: 950; mL
